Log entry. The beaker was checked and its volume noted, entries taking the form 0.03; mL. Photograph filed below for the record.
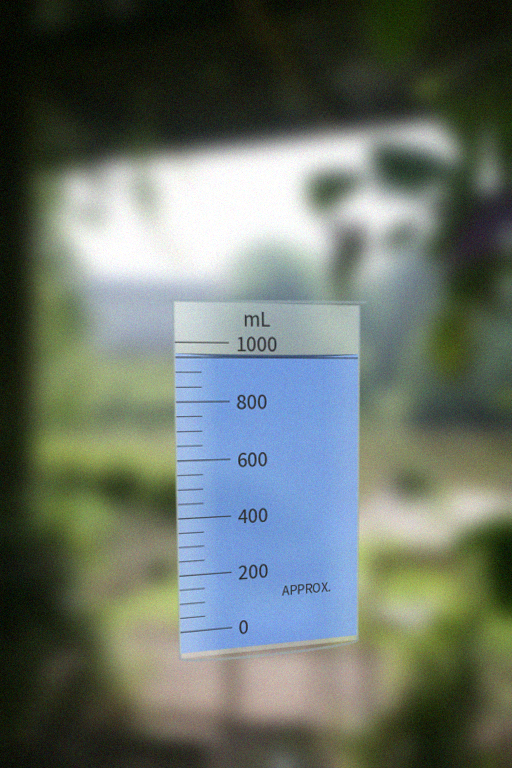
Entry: 950; mL
